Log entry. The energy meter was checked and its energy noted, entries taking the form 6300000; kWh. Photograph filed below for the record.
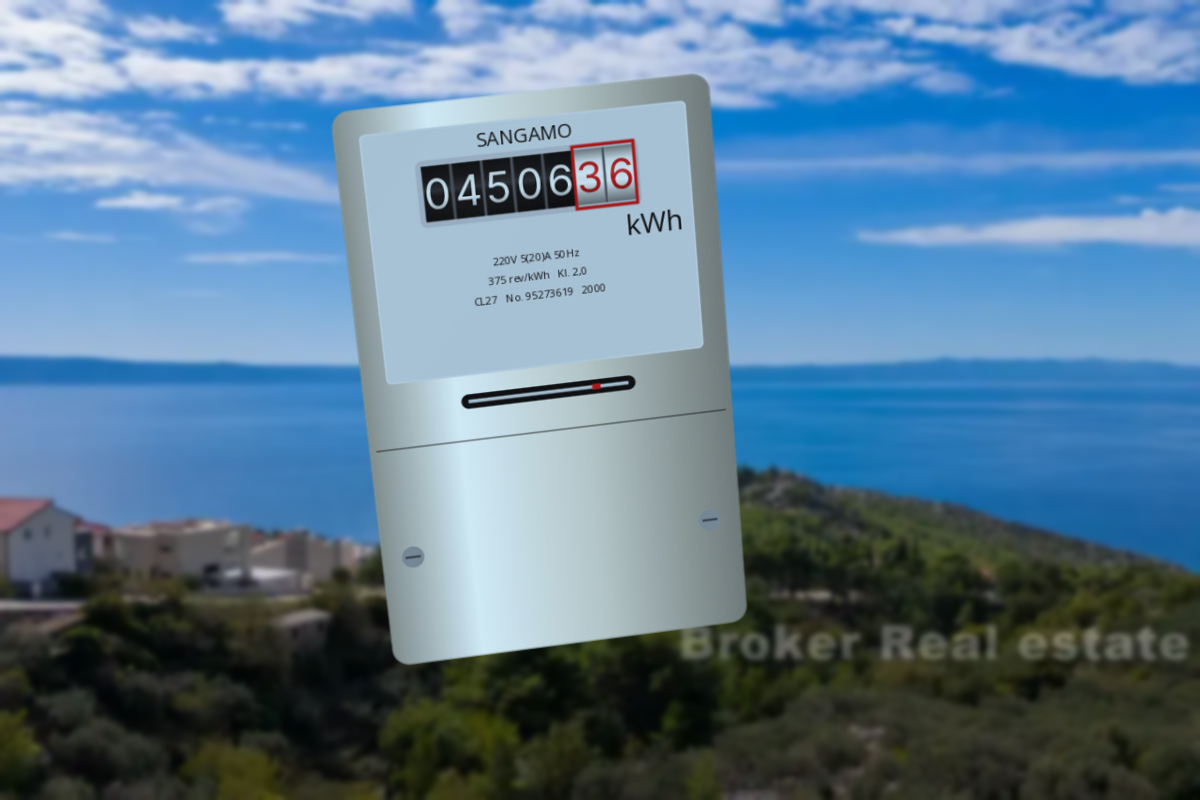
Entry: 4506.36; kWh
